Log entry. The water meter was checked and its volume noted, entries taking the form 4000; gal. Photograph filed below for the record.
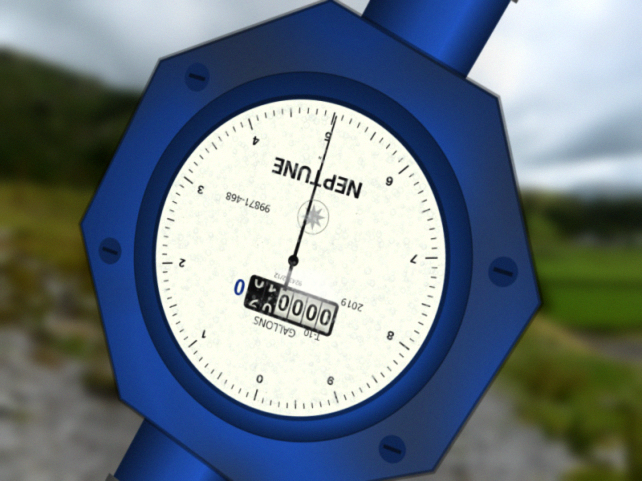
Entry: 95.0; gal
